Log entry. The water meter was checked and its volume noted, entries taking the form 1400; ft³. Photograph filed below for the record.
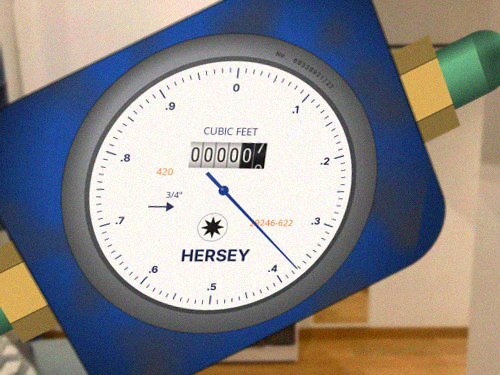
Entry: 7.37; ft³
